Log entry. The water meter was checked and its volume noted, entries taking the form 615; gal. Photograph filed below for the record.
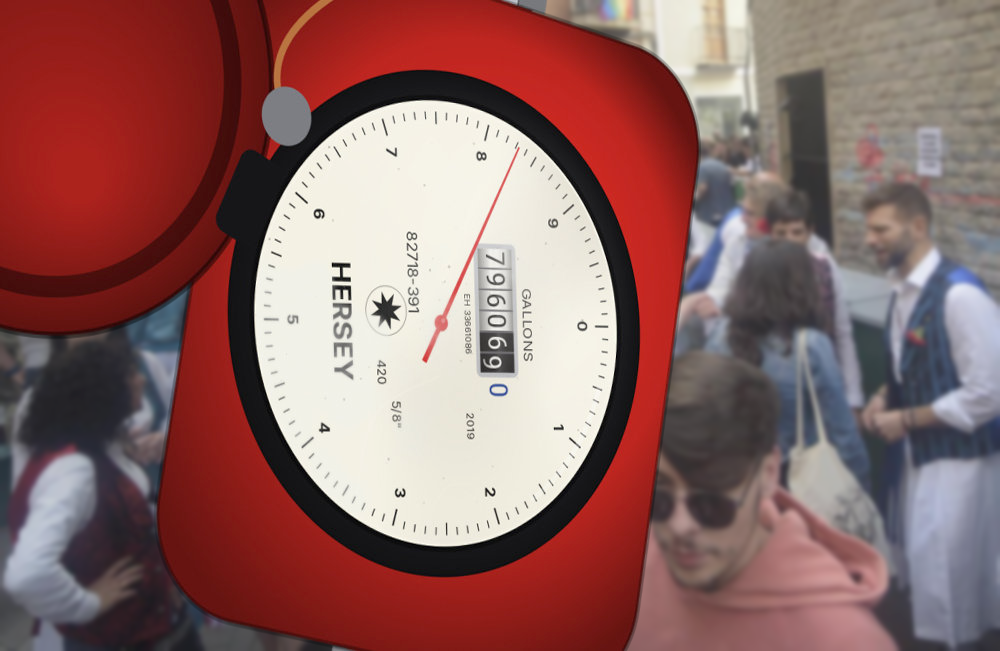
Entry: 7960688.3; gal
